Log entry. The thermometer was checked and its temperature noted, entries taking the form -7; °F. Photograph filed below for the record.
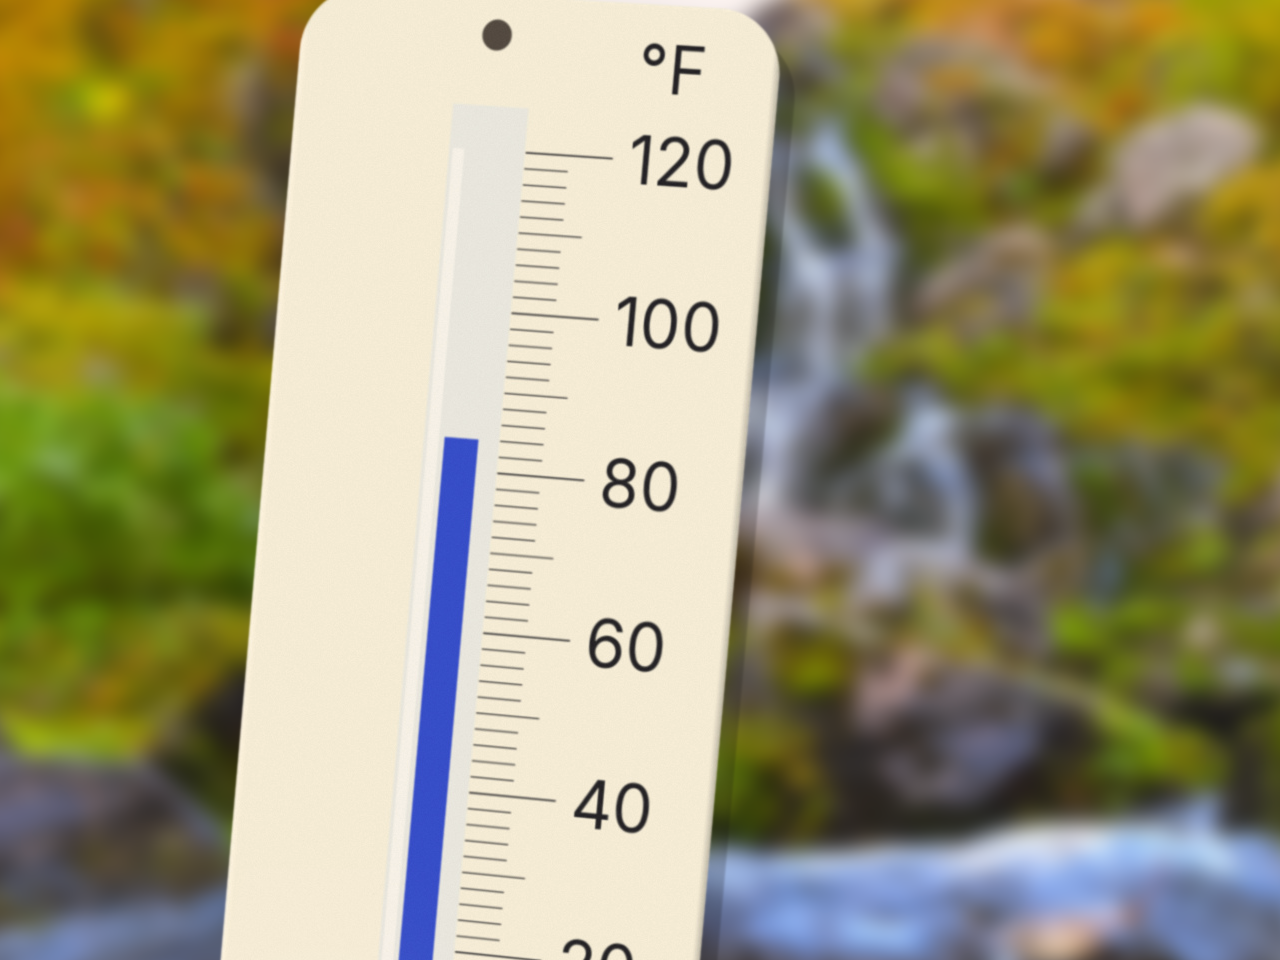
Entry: 84; °F
